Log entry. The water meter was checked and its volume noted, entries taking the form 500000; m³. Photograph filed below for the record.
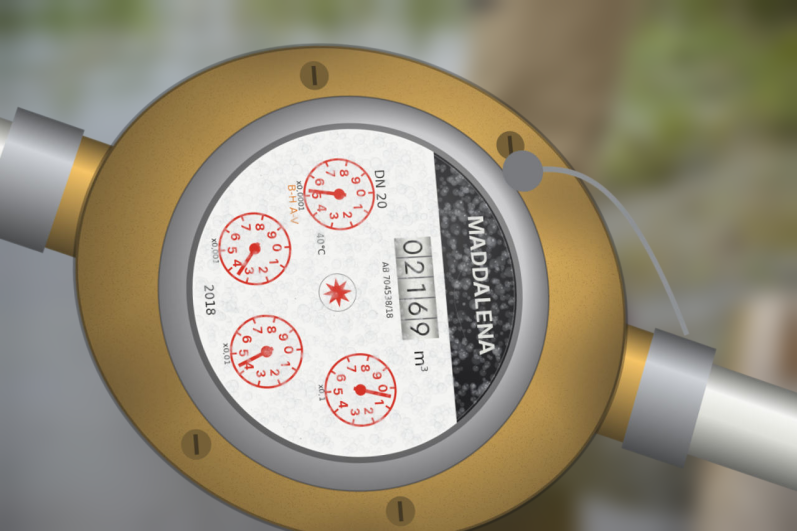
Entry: 2169.0435; m³
